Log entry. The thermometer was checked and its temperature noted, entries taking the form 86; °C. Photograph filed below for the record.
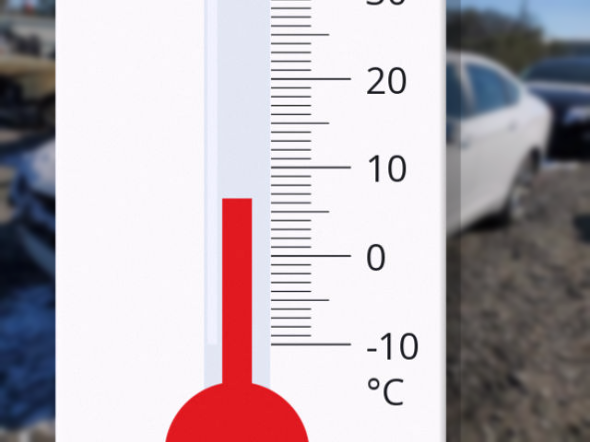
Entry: 6.5; °C
